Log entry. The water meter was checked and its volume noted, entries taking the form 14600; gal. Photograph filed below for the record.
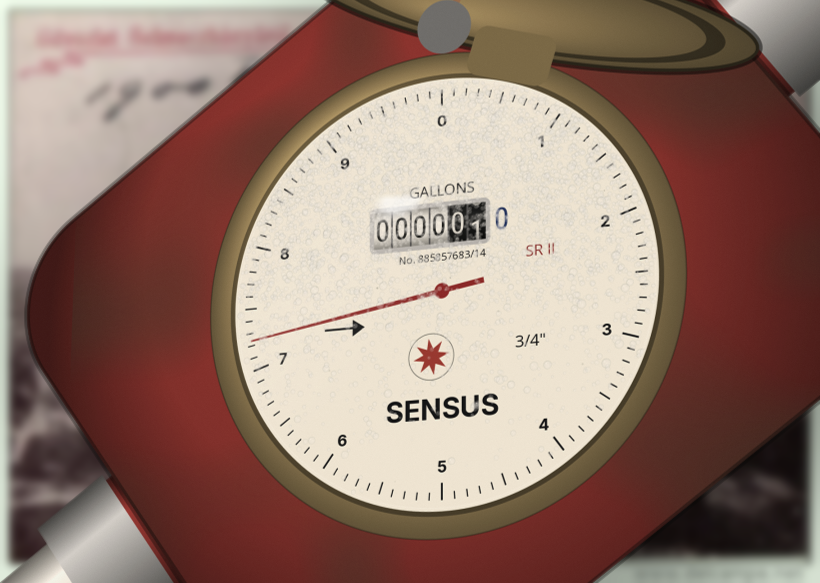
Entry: 7.2; gal
